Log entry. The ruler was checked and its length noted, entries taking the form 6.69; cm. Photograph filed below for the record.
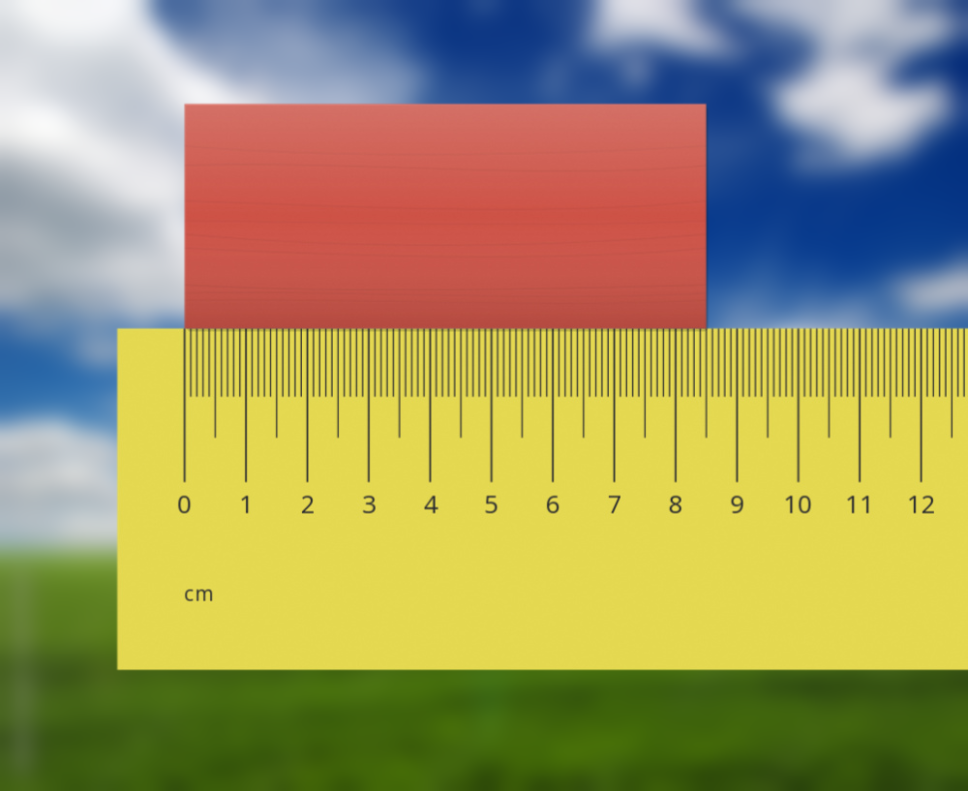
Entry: 8.5; cm
